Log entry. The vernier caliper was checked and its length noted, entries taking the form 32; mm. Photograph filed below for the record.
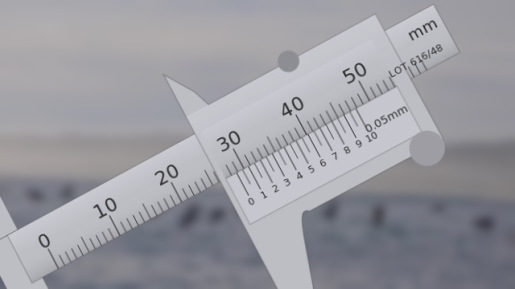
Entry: 28.8; mm
